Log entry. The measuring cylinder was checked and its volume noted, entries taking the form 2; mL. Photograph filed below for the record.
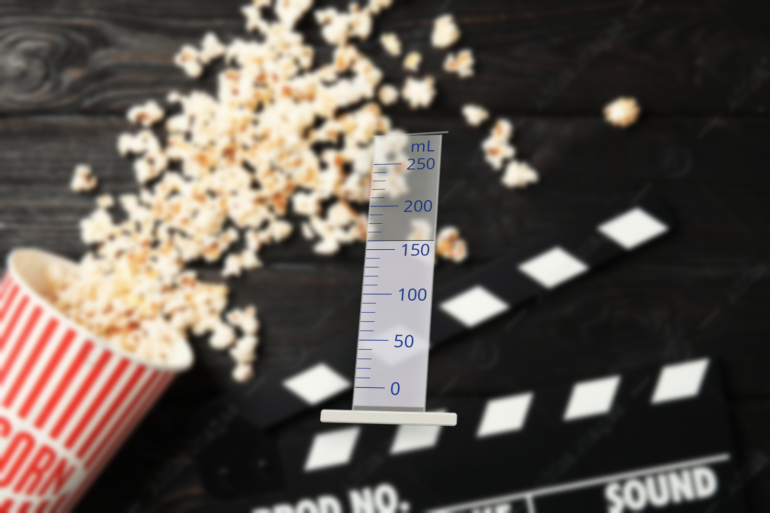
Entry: 160; mL
